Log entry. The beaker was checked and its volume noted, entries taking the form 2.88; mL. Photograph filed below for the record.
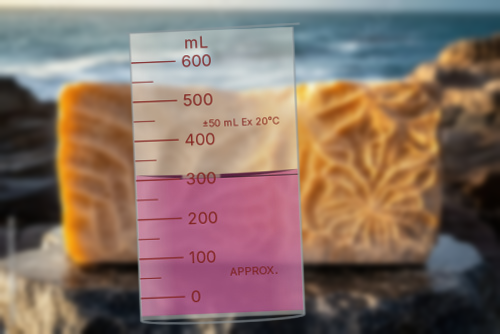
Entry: 300; mL
